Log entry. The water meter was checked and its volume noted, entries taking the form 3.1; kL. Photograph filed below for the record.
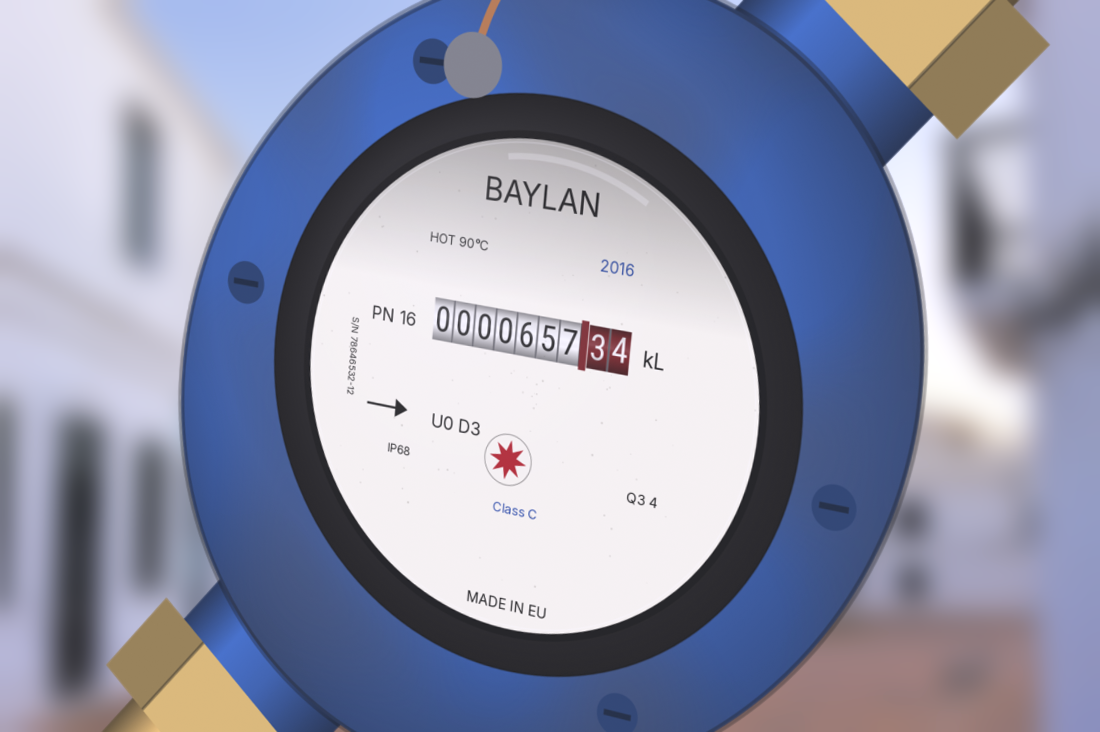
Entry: 657.34; kL
